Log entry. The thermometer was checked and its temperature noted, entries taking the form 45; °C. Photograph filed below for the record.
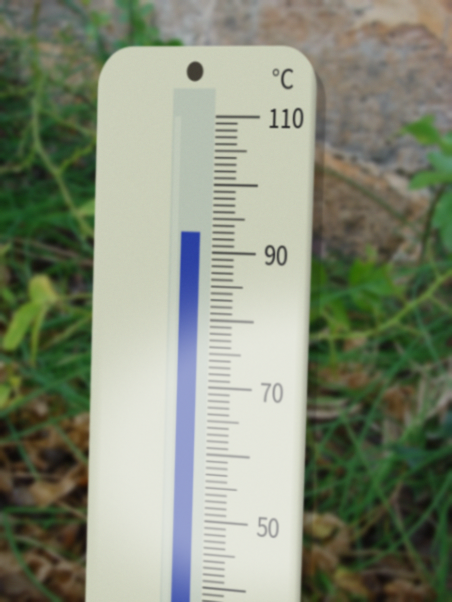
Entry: 93; °C
